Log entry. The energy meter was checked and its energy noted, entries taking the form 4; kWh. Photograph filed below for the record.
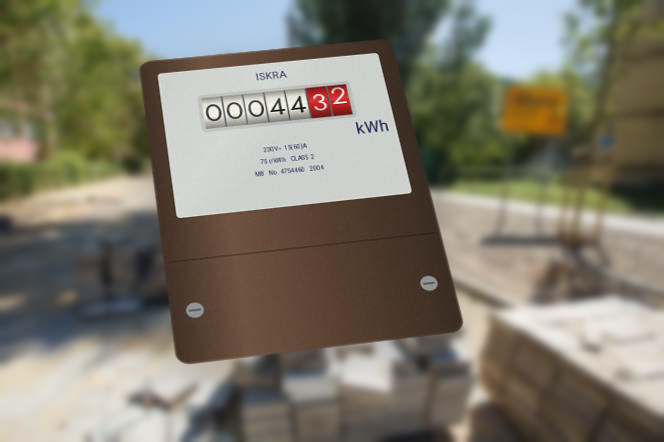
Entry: 44.32; kWh
